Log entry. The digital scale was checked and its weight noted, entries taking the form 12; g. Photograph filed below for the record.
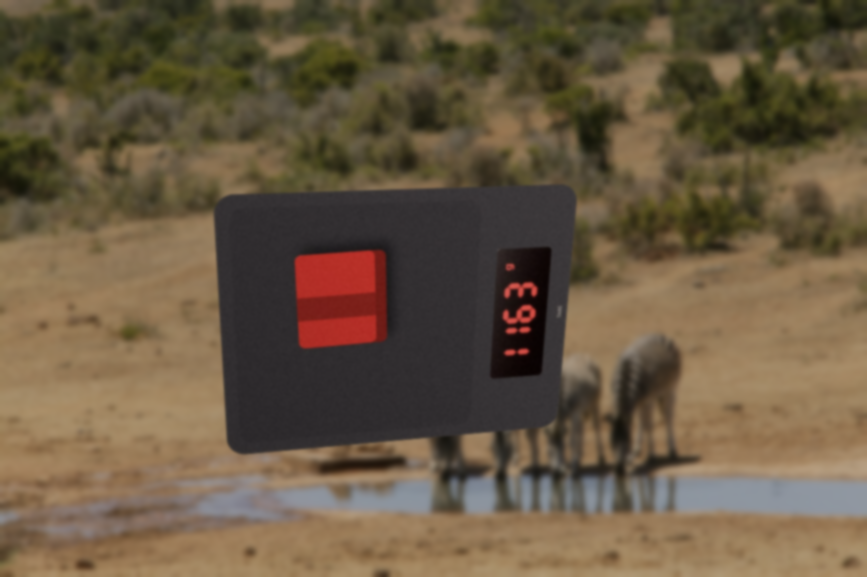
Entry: 1163; g
